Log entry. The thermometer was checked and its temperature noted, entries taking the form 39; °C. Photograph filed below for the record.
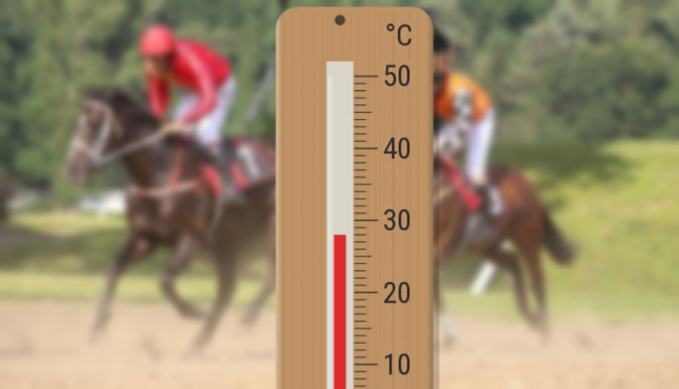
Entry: 28; °C
